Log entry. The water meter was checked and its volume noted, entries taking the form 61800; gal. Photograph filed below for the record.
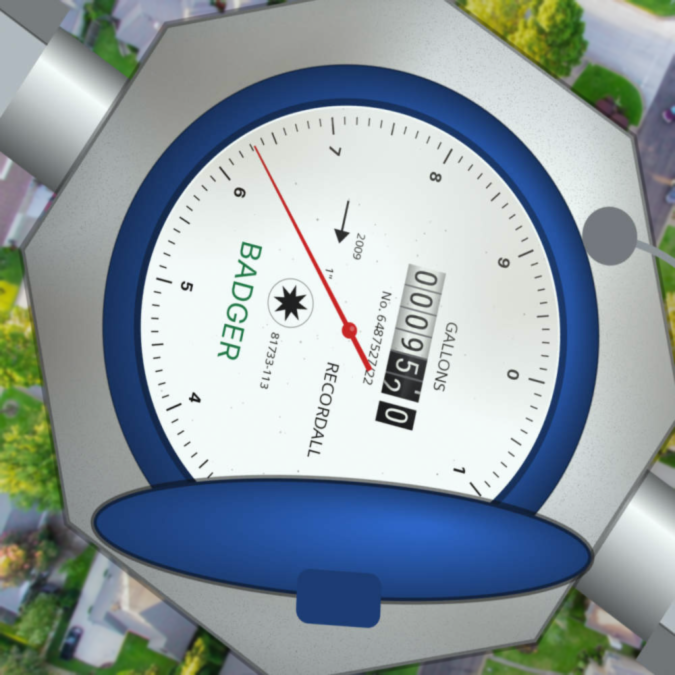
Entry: 9516.3; gal
